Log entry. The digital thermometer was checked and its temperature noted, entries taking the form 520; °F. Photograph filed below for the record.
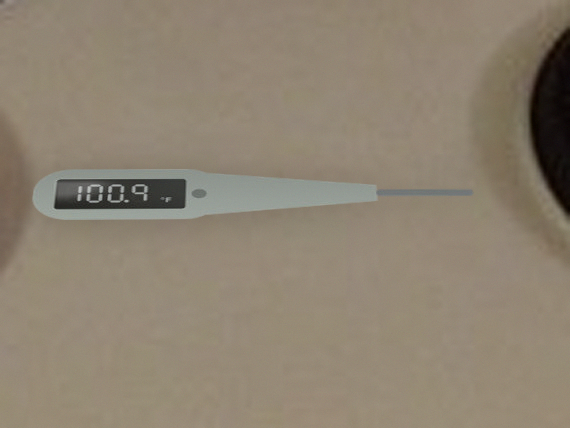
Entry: 100.9; °F
